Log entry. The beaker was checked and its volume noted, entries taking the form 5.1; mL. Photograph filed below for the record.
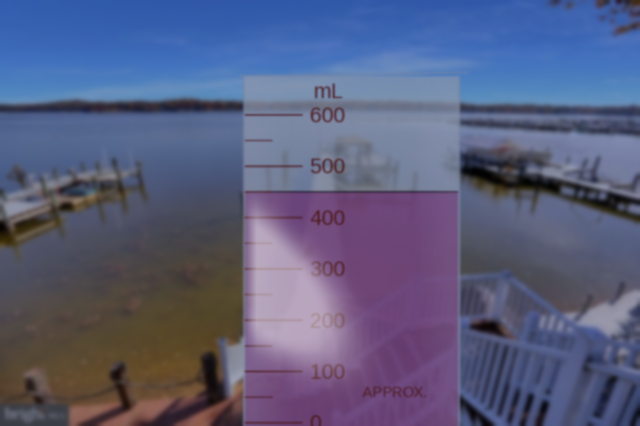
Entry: 450; mL
